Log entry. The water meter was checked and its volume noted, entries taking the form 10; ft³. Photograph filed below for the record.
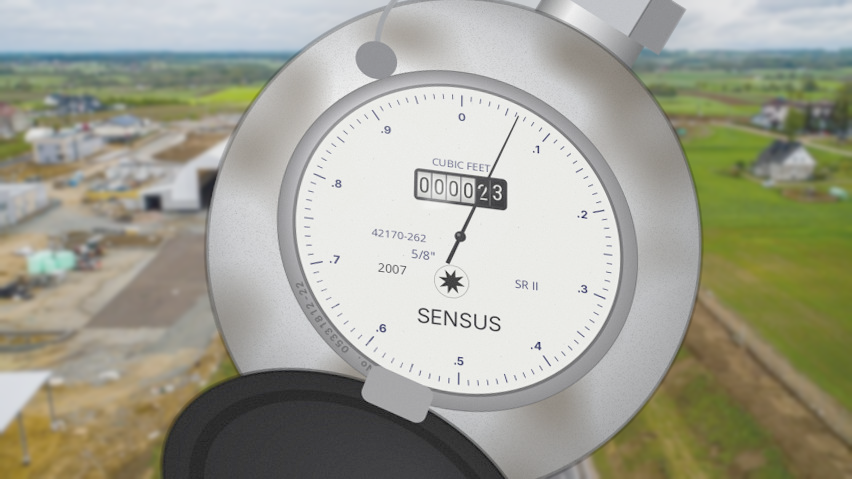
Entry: 23.06; ft³
